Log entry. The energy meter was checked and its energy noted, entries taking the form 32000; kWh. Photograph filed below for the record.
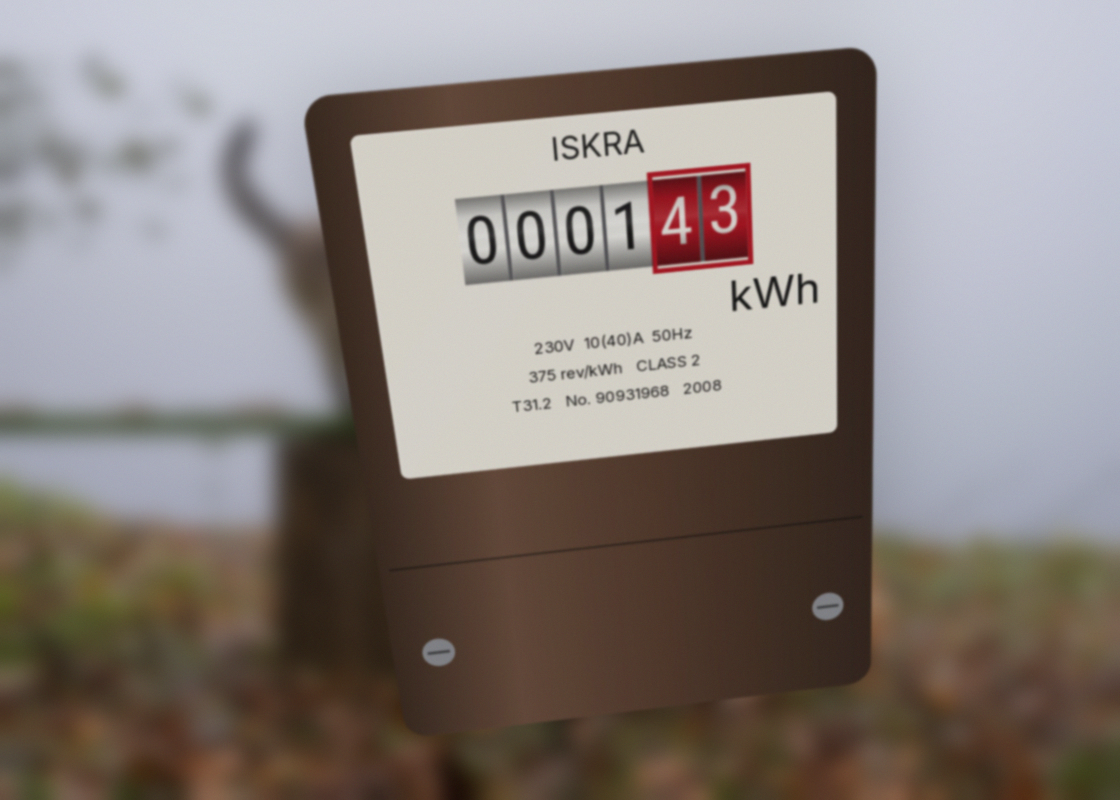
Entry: 1.43; kWh
